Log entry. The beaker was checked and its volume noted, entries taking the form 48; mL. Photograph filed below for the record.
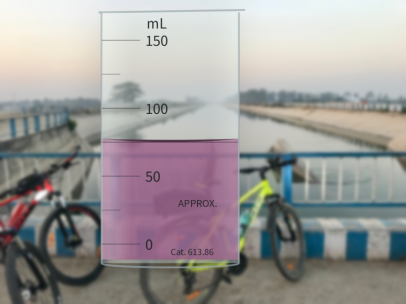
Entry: 75; mL
